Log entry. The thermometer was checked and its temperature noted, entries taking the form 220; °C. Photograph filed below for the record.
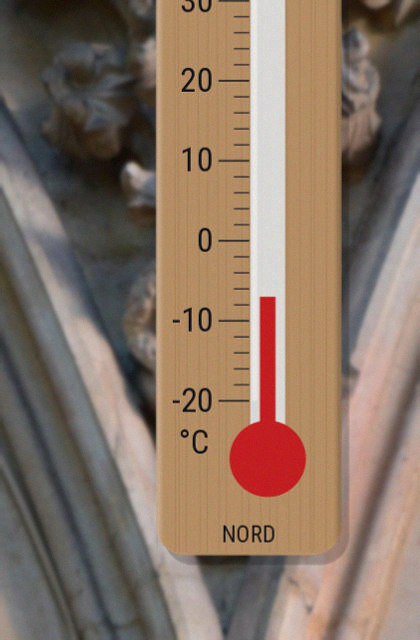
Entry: -7; °C
